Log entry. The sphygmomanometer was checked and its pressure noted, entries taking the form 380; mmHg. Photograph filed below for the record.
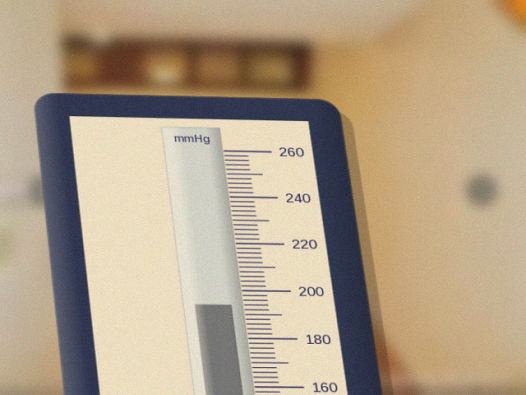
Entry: 194; mmHg
